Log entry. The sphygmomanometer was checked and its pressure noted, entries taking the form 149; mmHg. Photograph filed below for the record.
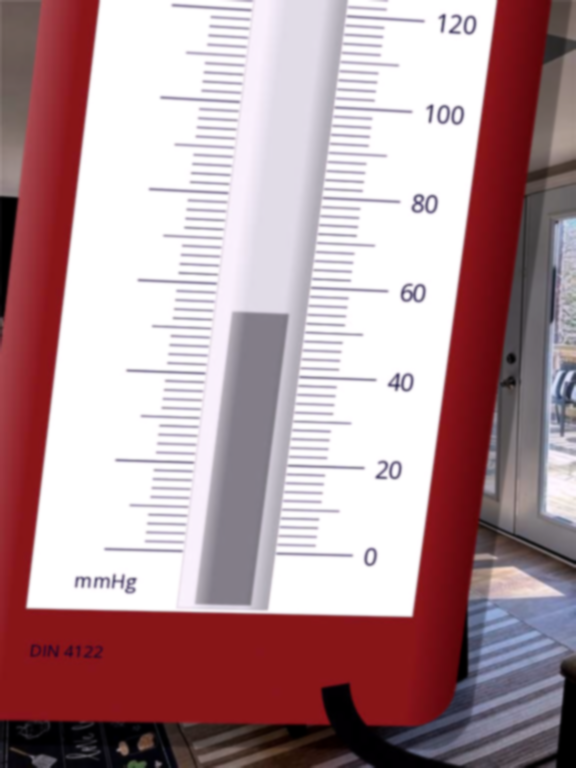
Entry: 54; mmHg
